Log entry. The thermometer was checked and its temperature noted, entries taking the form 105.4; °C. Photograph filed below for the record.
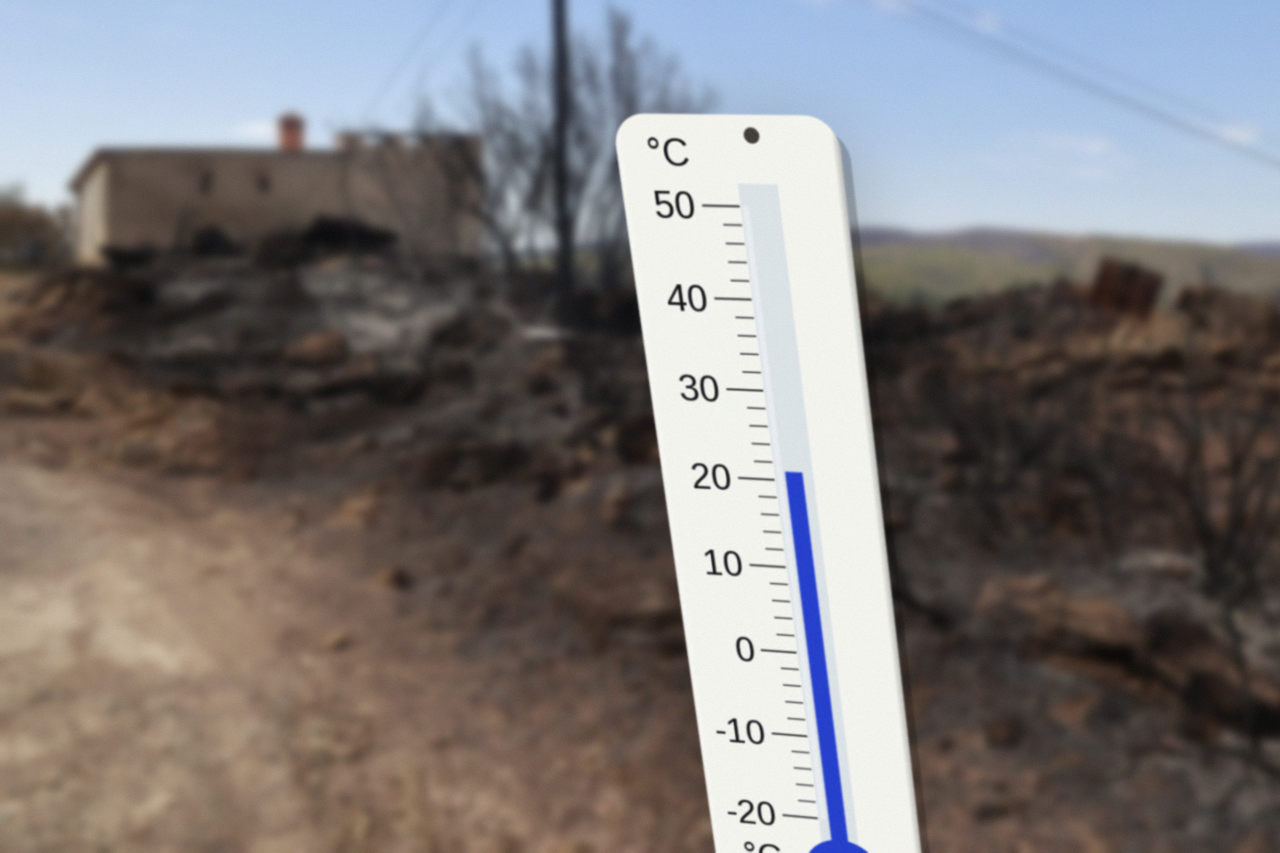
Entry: 21; °C
